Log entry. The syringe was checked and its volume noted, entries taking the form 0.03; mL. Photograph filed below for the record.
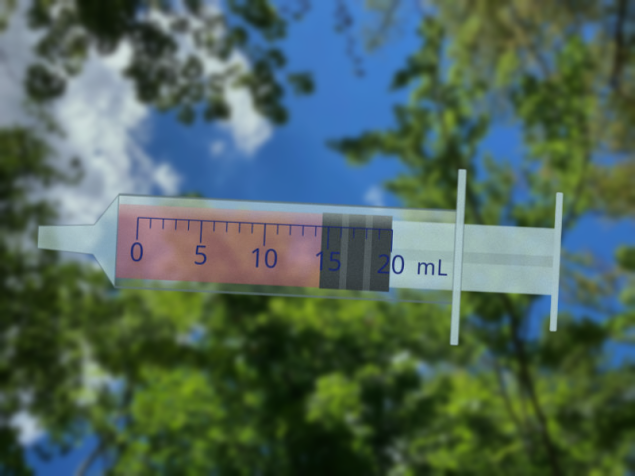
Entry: 14.5; mL
